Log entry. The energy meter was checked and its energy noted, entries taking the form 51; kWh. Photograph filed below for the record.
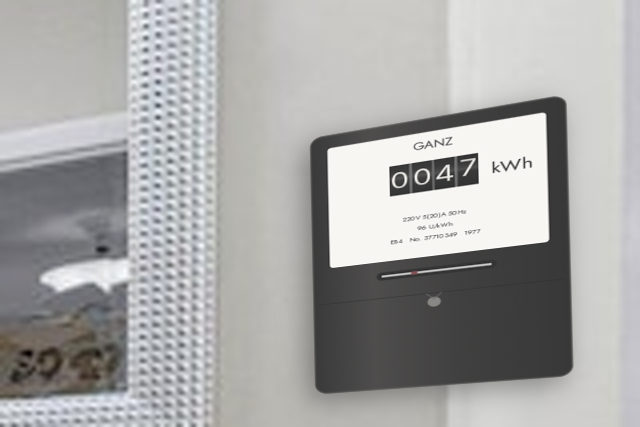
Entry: 47; kWh
